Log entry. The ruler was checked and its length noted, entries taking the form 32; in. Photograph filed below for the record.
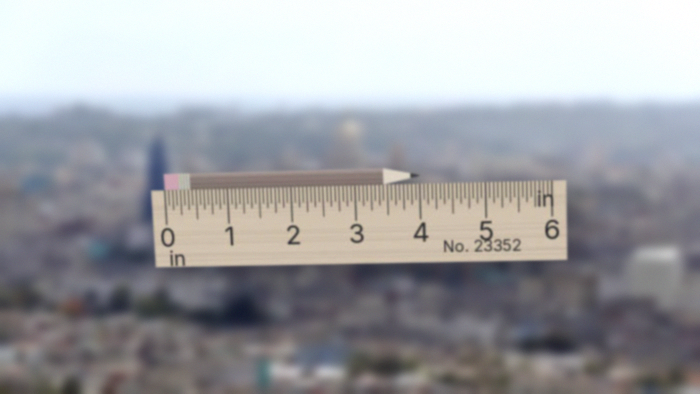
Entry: 4; in
